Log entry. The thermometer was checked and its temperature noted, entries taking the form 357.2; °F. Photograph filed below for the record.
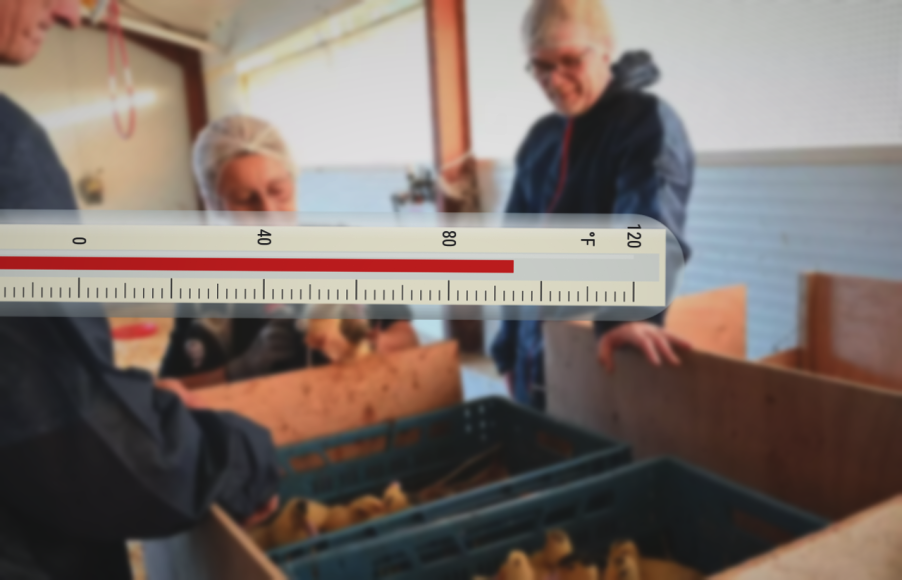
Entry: 94; °F
